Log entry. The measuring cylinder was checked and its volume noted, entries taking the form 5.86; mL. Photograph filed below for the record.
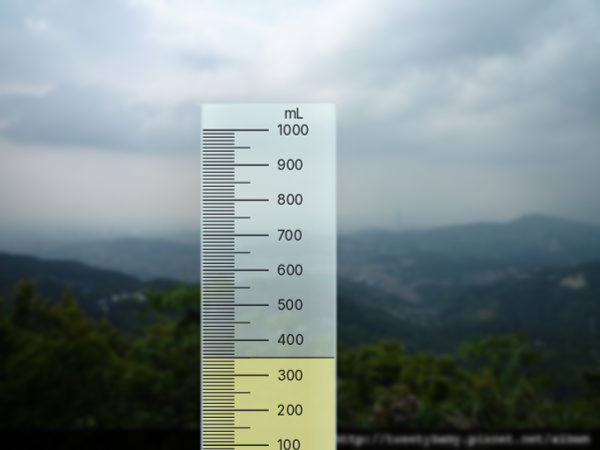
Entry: 350; mL
